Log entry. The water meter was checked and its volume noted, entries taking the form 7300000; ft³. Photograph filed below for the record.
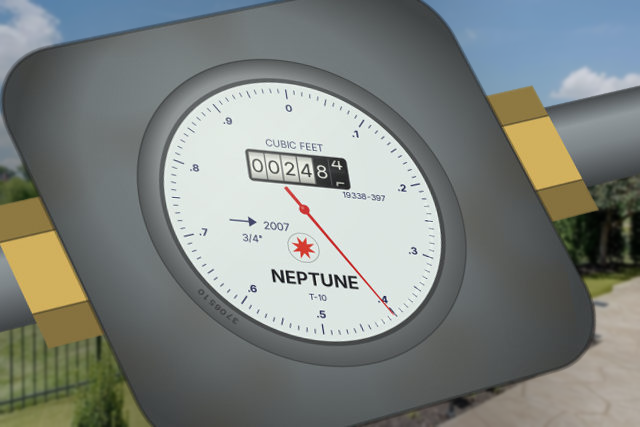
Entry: 2484.40; ft³
